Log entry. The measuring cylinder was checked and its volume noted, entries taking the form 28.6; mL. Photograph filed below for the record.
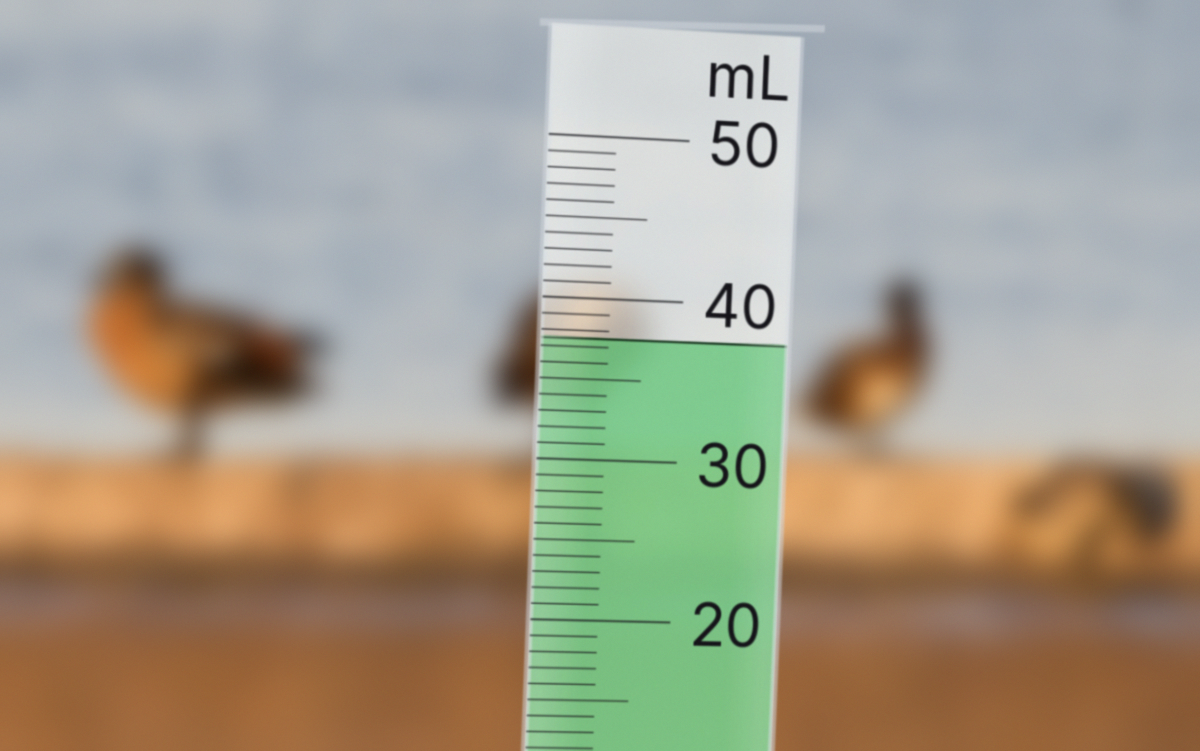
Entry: 37.5; mL
